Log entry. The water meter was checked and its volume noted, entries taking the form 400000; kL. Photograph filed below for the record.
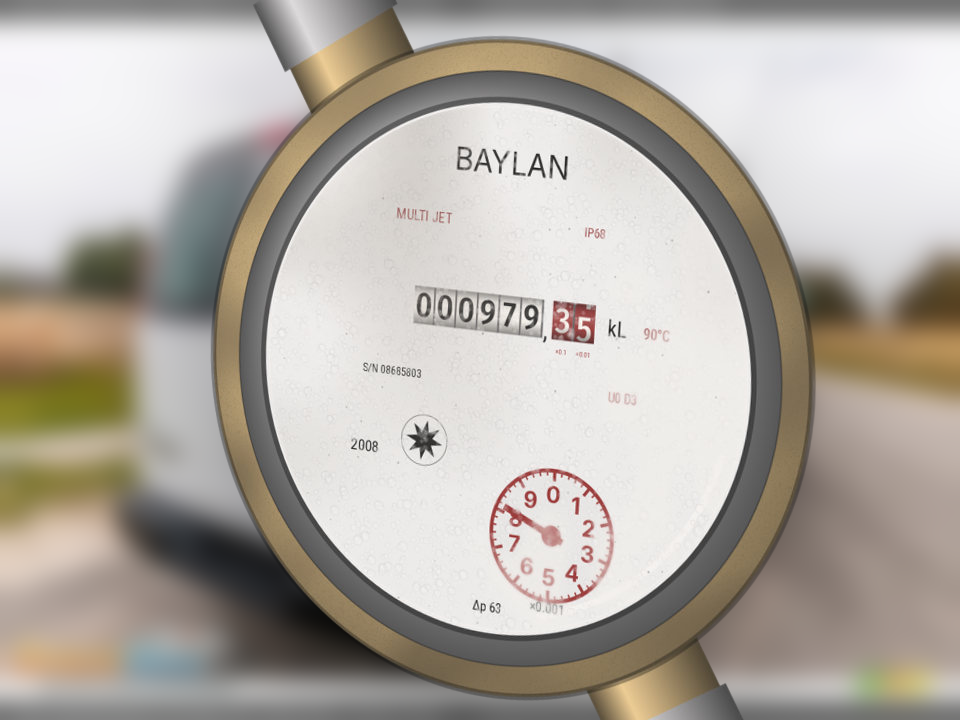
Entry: 979.348; kL
